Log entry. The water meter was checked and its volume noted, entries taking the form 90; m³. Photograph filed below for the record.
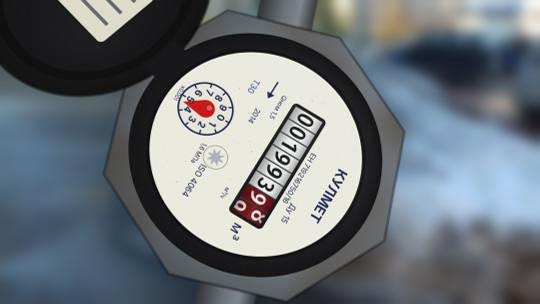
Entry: 1993.984; m³
